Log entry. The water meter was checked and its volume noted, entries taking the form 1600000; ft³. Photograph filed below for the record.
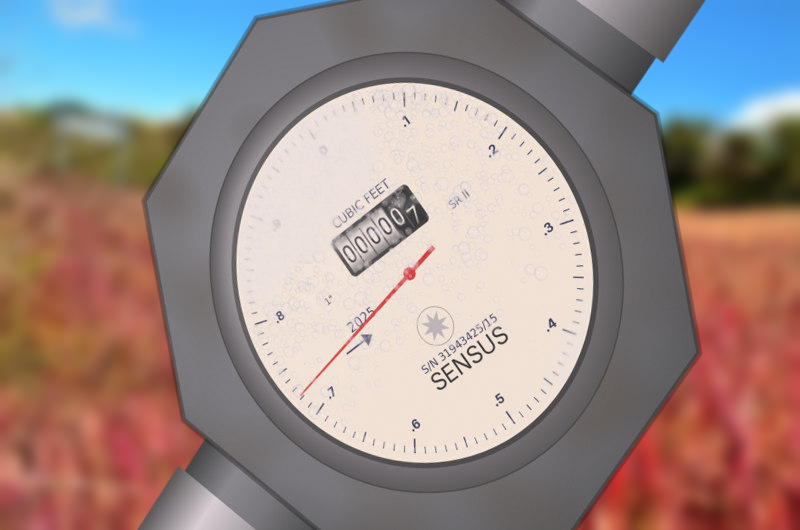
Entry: 6.72; ft³
